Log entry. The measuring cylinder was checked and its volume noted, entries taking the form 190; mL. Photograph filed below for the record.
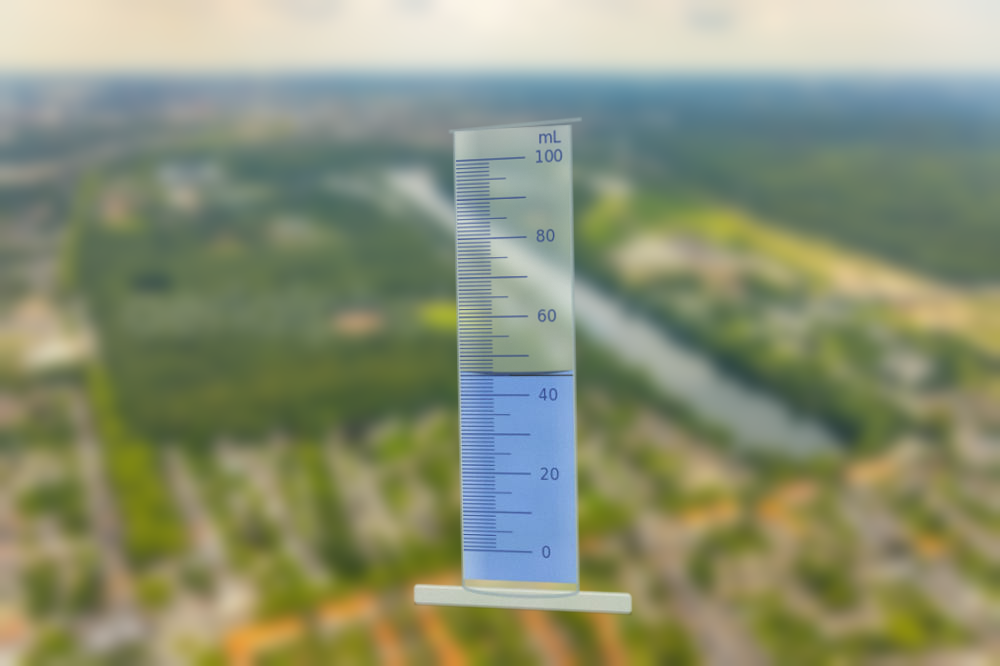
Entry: 45; mL
